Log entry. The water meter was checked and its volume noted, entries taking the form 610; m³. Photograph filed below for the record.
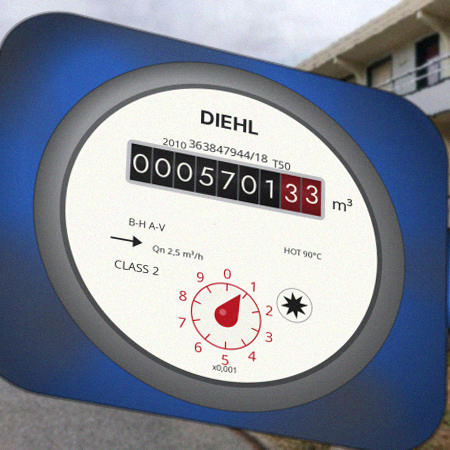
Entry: 5701.330; m³
